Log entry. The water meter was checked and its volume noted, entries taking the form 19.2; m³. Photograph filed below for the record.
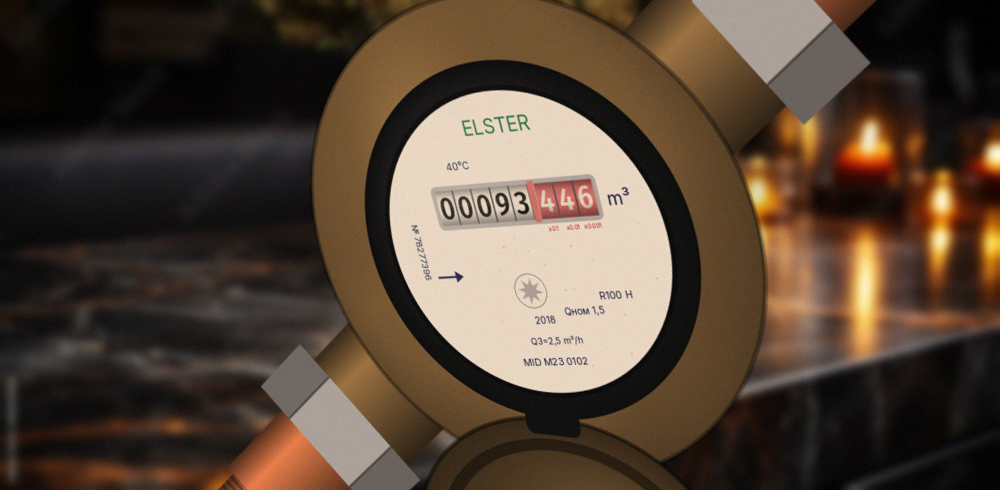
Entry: 93.446; m³
